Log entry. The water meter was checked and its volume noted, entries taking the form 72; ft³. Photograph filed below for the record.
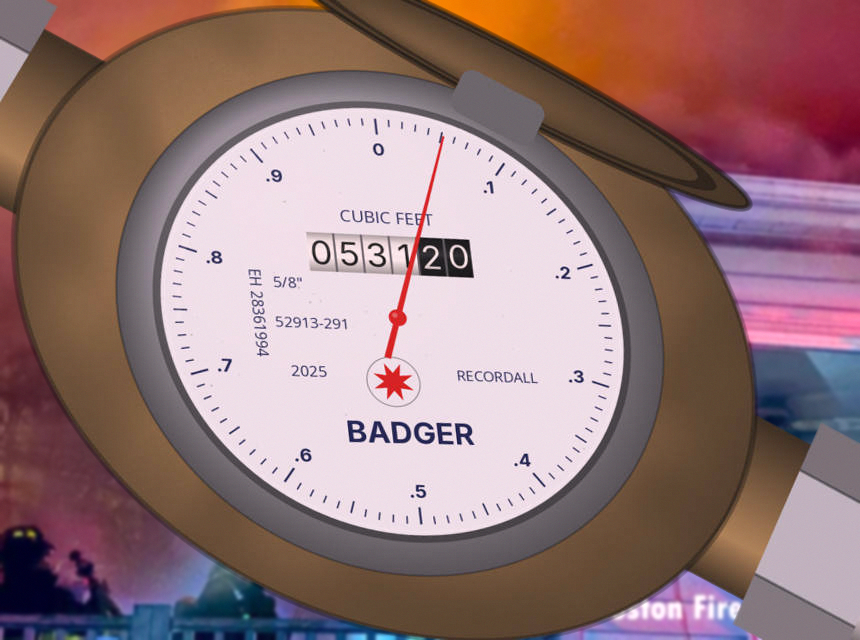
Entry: 53120.05; ft³
